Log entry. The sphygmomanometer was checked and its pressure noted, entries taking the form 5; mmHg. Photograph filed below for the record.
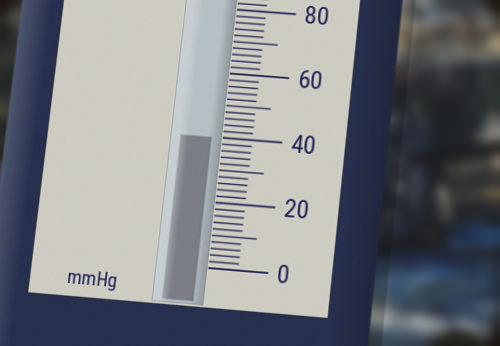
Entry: 40; mmHg
